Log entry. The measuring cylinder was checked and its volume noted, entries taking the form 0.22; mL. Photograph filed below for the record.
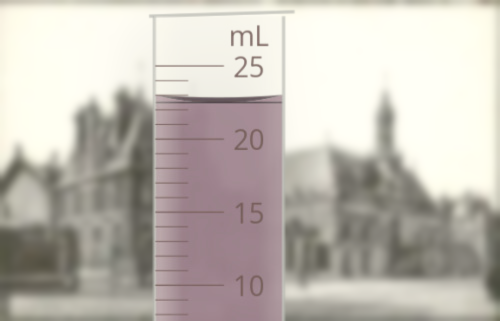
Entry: 22.5; mL
